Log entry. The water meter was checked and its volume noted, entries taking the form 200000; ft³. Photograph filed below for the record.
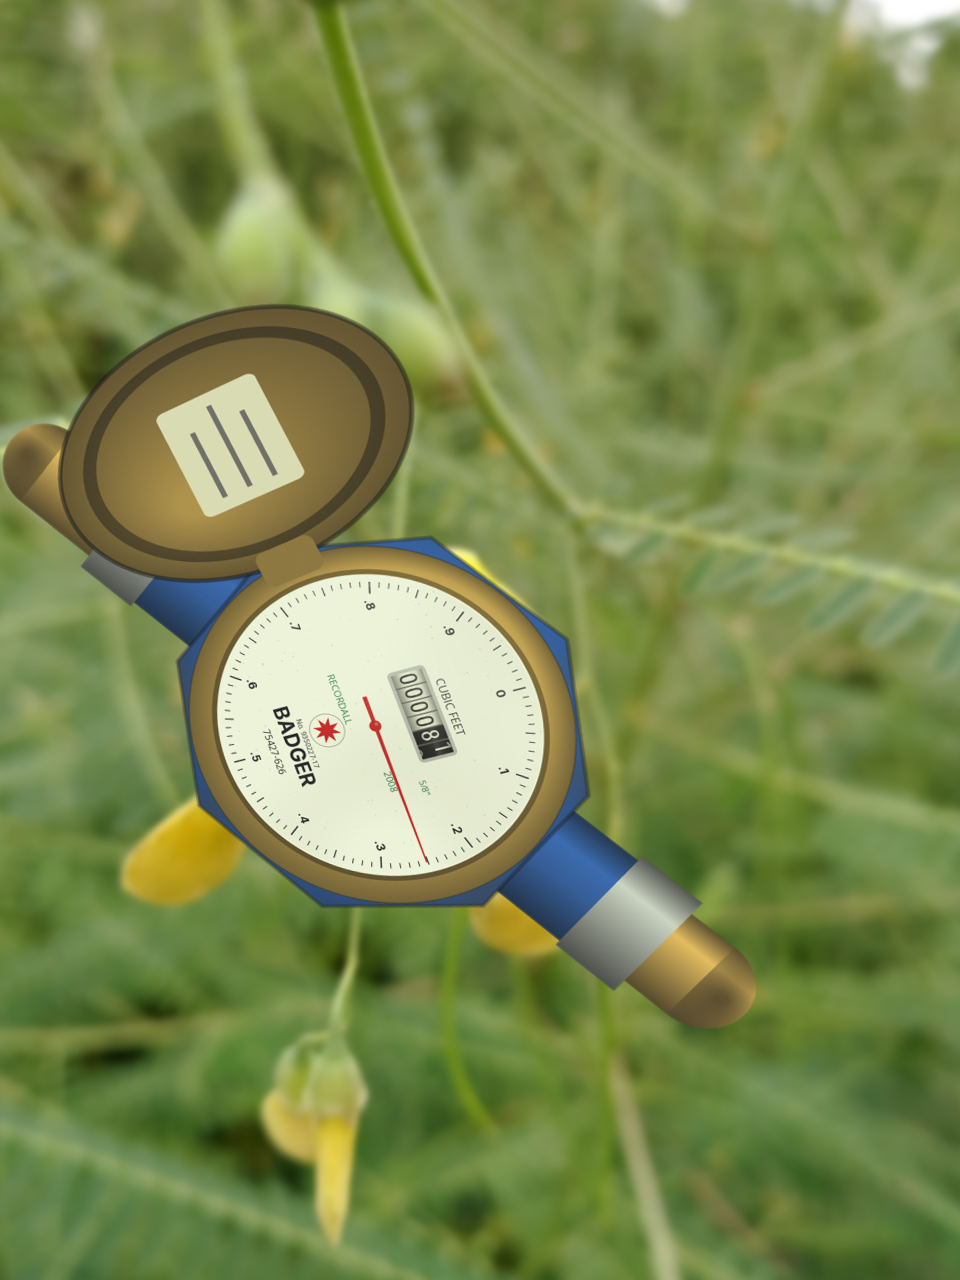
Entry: 81.25; ft³
